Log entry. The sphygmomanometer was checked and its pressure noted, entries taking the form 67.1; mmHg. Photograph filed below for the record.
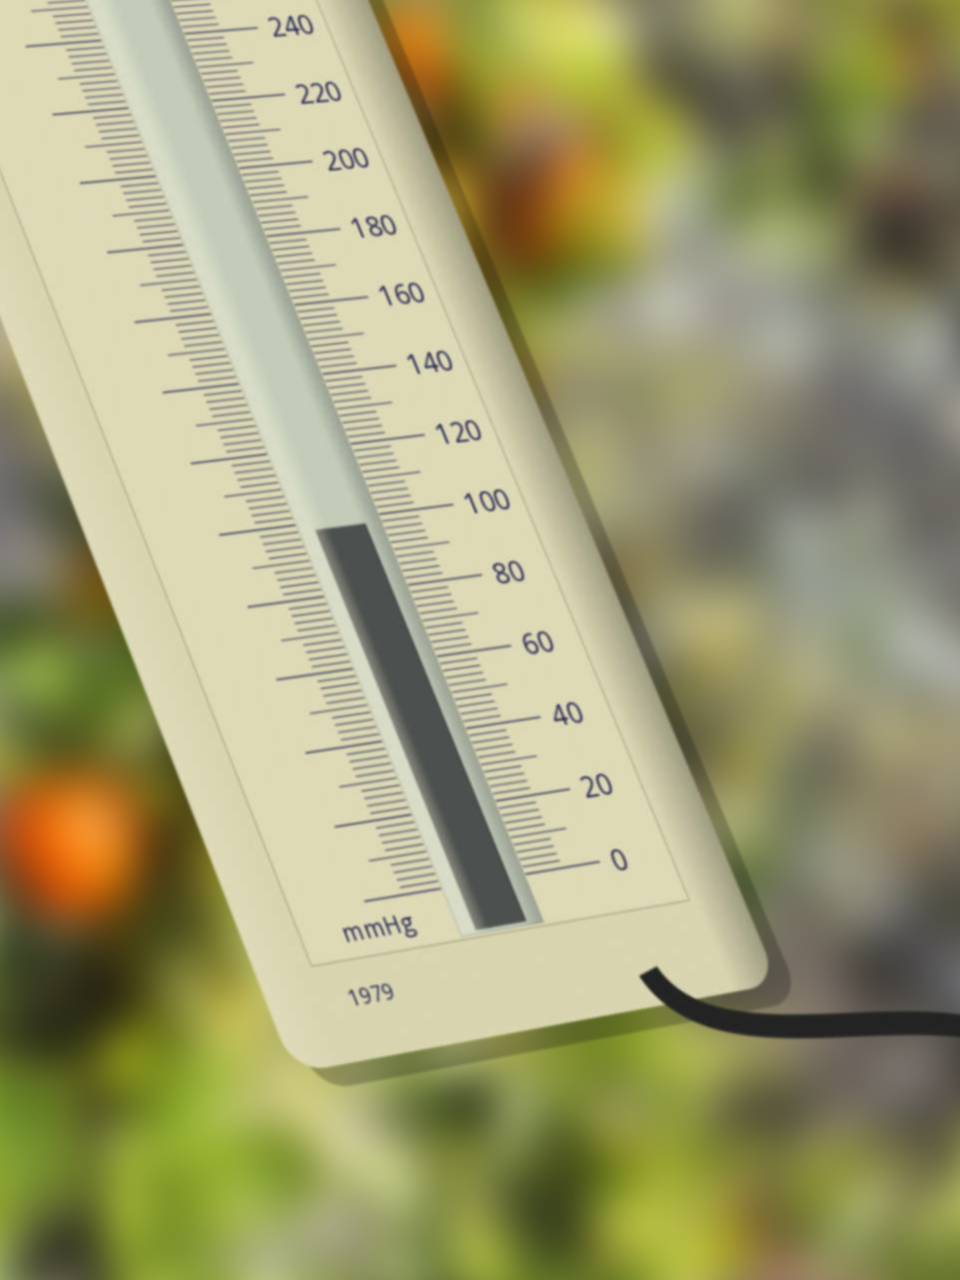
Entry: 98; mmHg
